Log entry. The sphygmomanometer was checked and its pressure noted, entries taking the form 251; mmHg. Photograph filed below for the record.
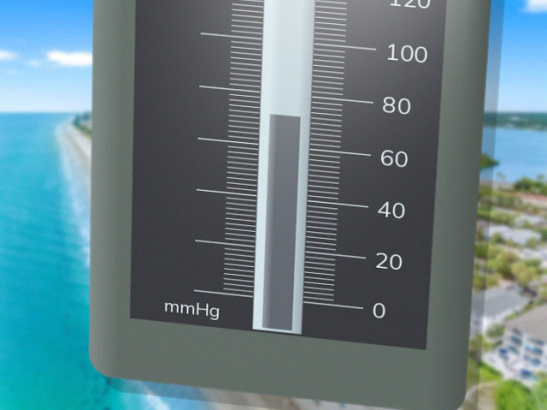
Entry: 72; mmHg
